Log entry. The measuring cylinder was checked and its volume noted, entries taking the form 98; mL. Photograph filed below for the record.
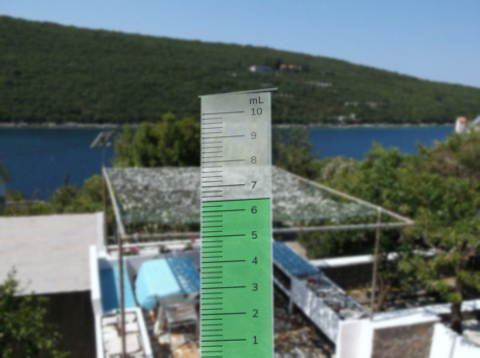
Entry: 6.4; mL
